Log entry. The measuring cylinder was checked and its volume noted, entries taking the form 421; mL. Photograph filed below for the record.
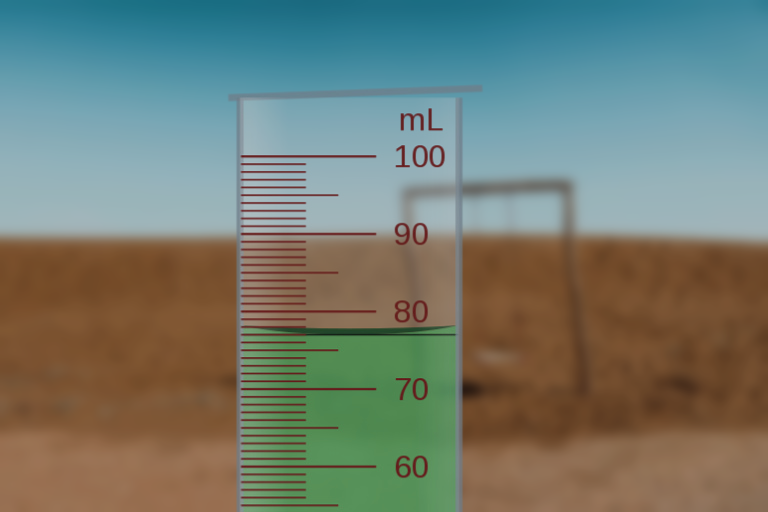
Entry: 77; mL
